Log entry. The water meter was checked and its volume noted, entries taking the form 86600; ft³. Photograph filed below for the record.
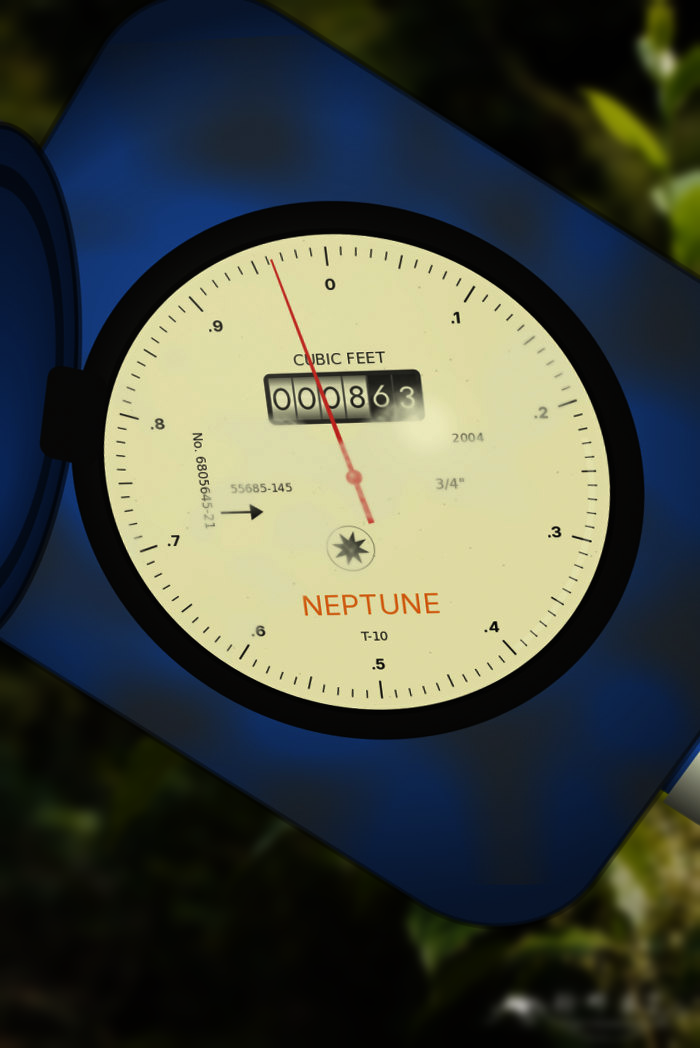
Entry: 862.96; ft³
